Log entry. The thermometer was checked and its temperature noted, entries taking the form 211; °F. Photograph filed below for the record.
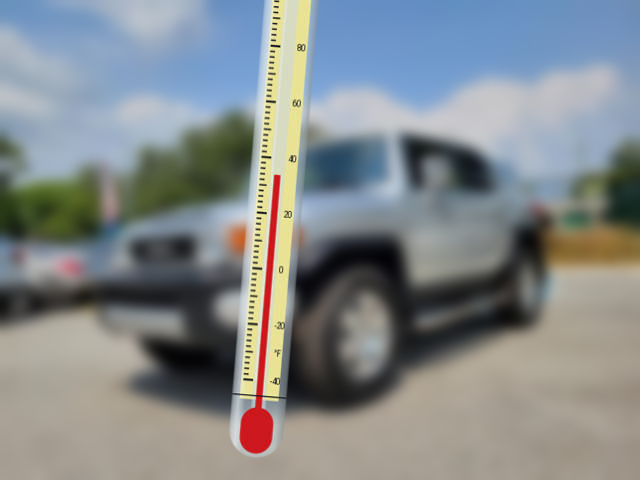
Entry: 34; °F
